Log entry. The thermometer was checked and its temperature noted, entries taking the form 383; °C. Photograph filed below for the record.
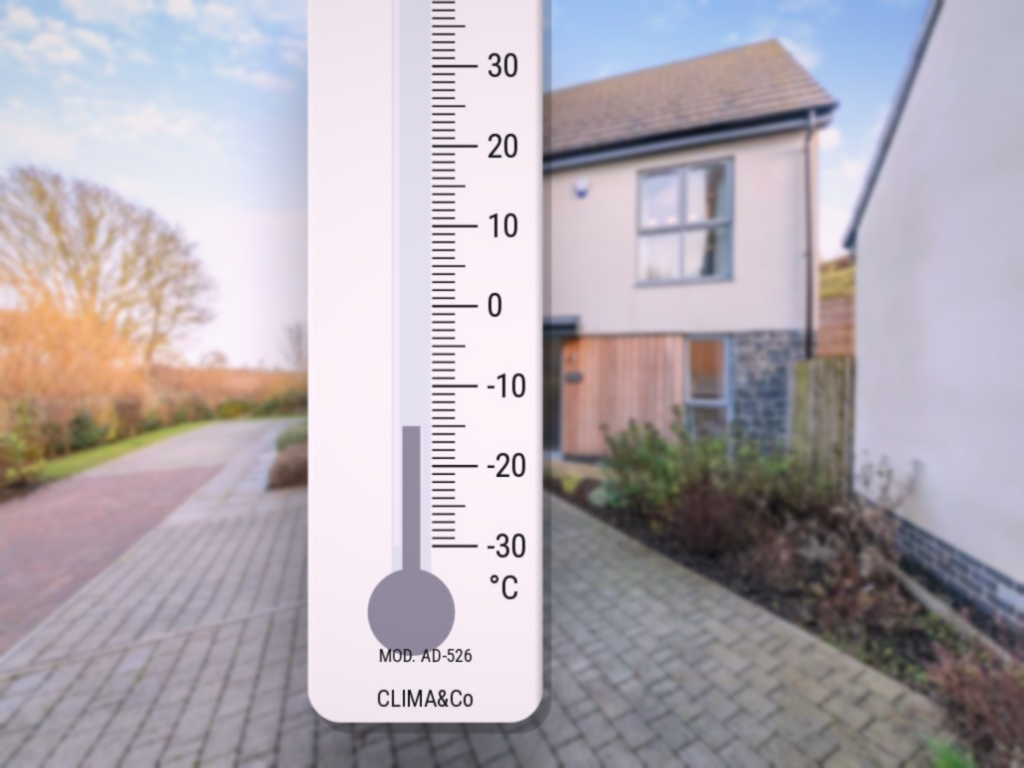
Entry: -15; °C
